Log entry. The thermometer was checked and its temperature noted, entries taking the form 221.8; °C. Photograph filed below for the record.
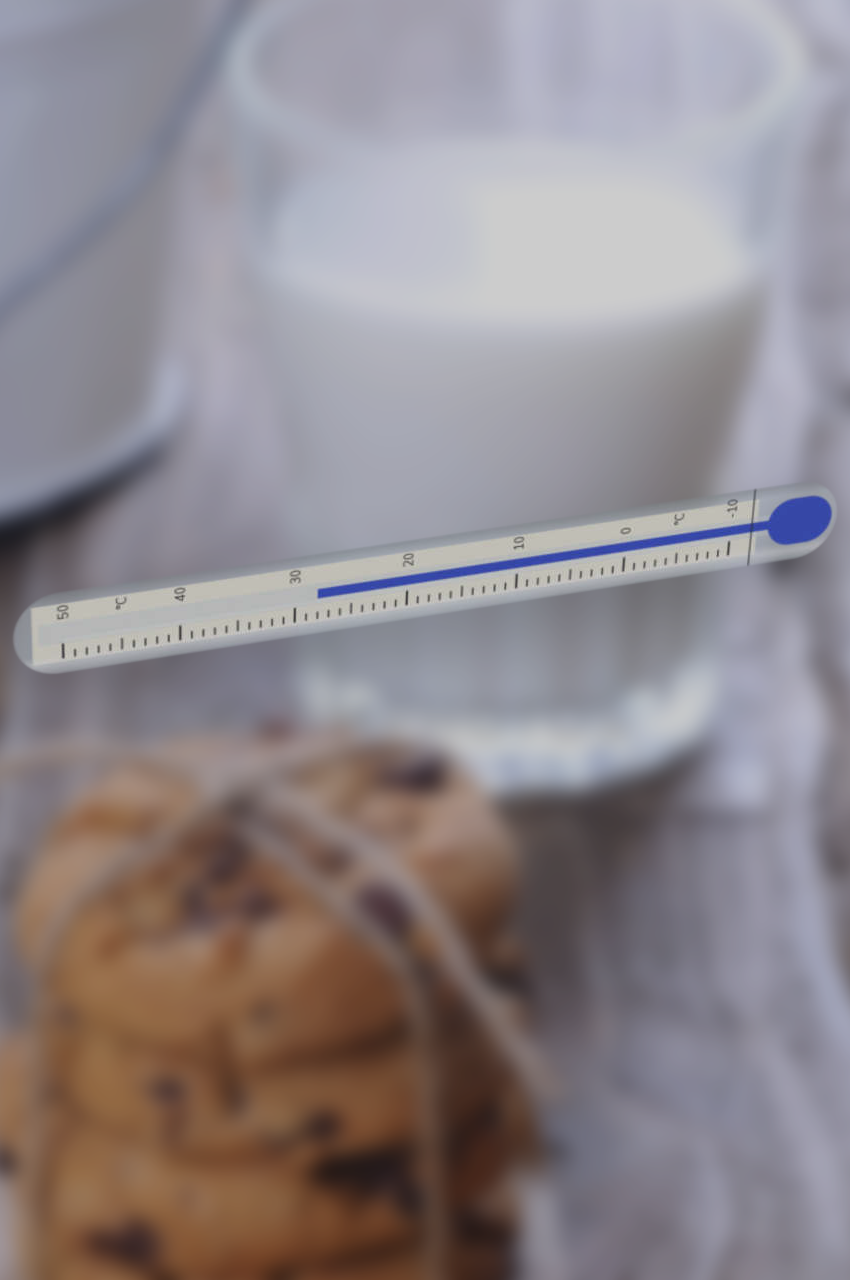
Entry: 28; °C
